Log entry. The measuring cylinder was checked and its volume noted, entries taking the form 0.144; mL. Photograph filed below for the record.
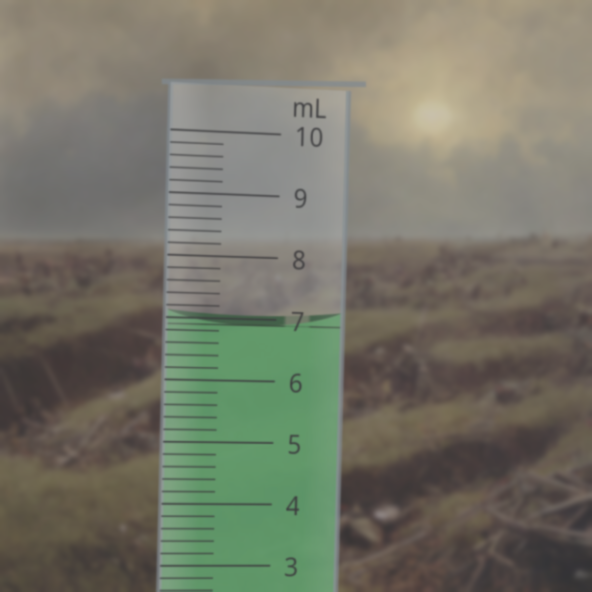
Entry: 6.9; mL
